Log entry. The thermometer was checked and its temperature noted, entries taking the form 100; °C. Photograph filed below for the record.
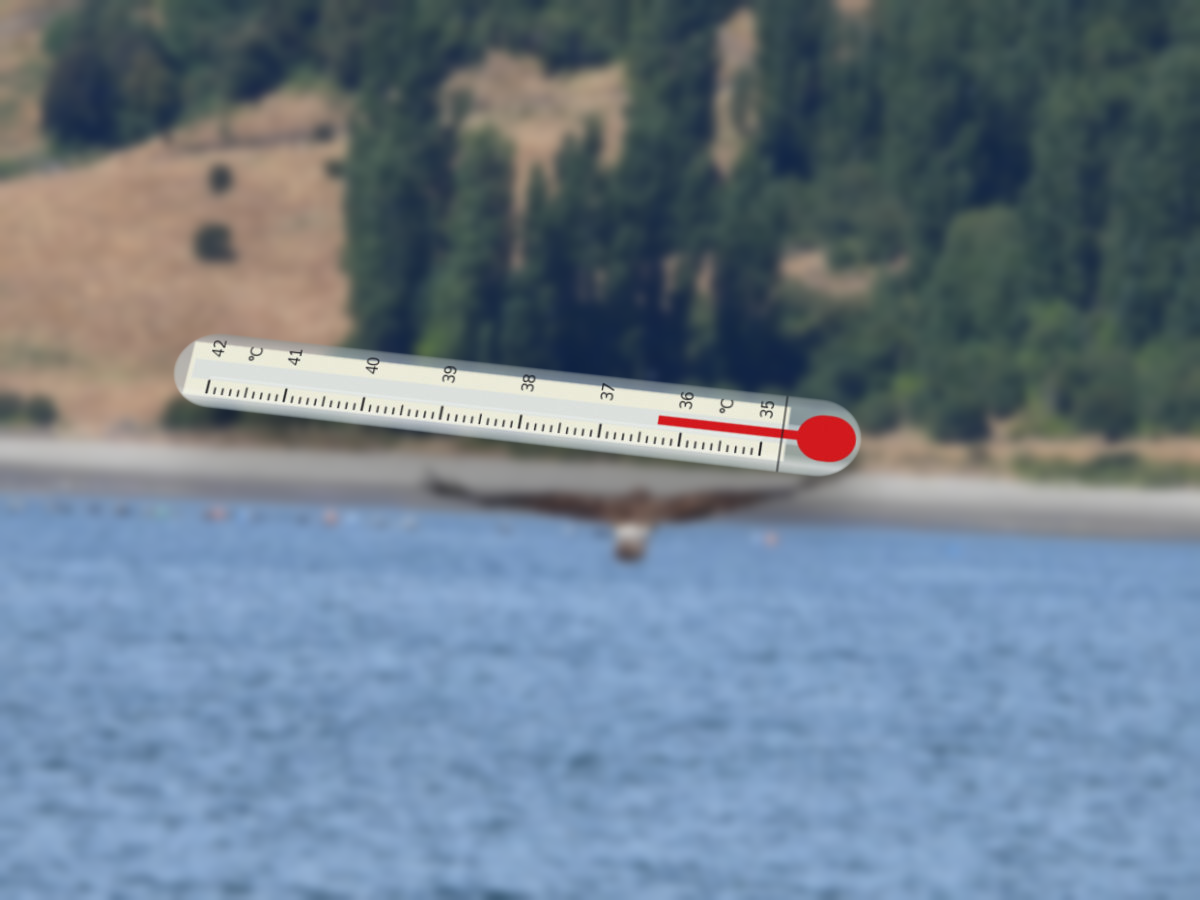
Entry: 36.3; °C
